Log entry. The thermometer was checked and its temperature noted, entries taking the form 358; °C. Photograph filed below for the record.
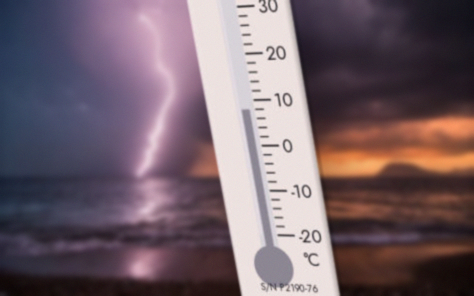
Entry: 8; °C
